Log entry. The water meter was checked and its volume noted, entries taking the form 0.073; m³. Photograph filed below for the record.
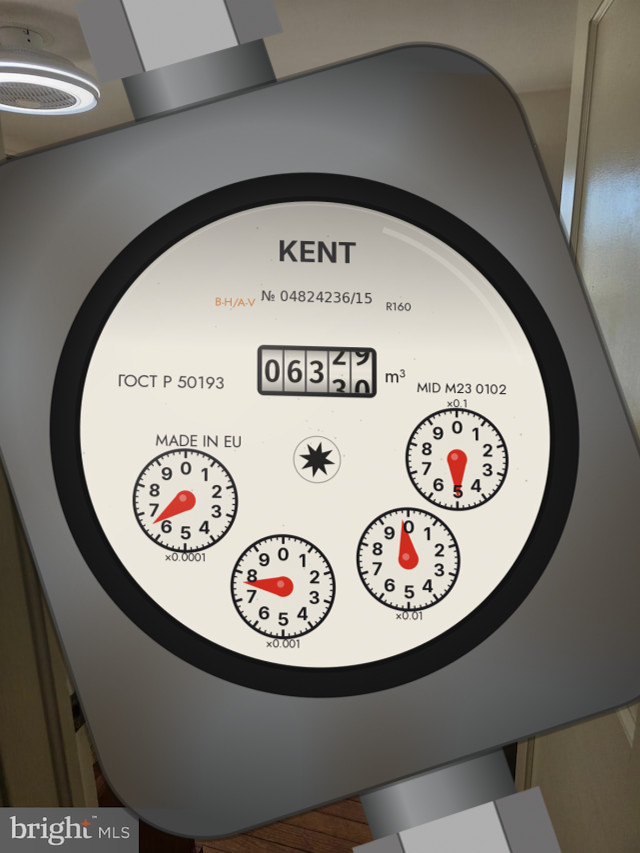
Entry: 6329.4976; m³
